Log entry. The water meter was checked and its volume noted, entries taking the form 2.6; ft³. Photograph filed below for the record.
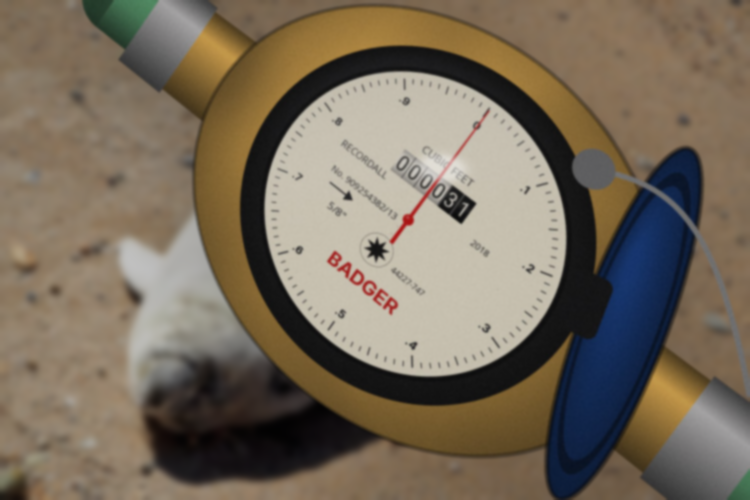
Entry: 31.00; ft³
